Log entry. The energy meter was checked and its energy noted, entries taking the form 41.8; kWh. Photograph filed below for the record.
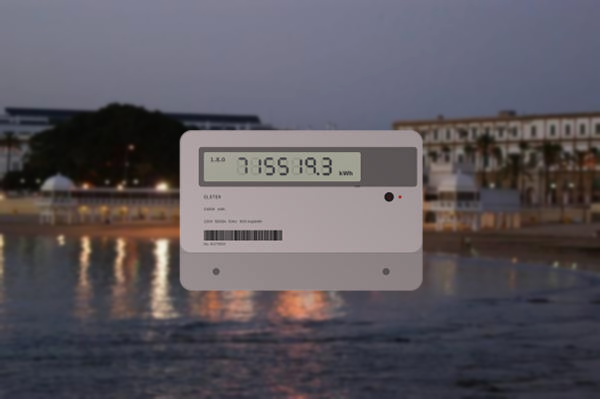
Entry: 715519.3; kWh
